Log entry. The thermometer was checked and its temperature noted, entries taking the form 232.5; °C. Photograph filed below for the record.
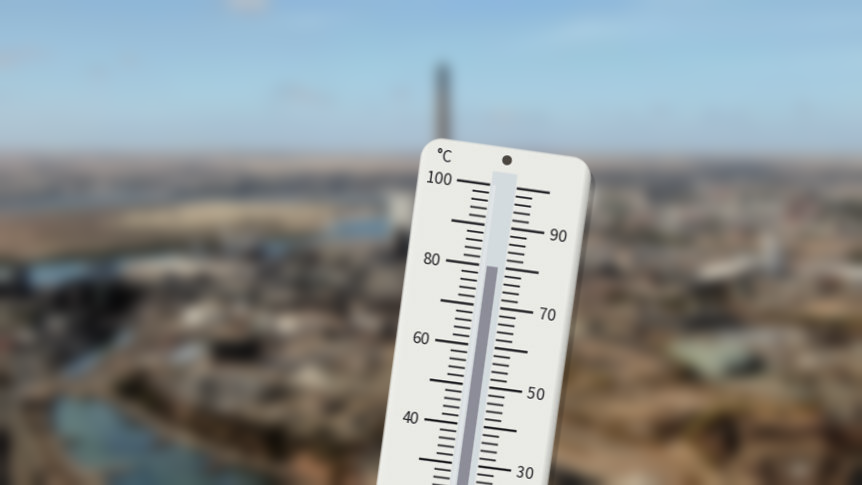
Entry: 80; °C
